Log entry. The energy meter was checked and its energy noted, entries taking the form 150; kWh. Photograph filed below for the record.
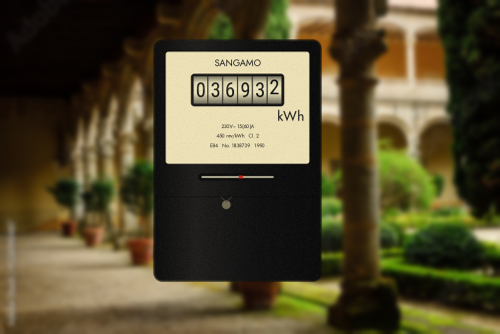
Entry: 36932; kWh
